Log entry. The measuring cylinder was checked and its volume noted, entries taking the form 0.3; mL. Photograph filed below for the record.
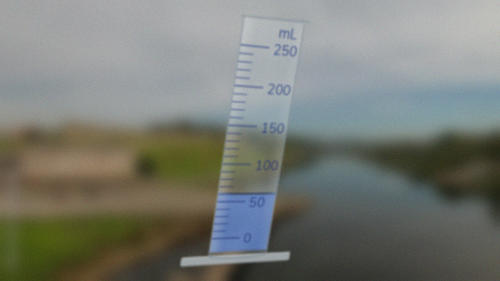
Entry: 60; mL
